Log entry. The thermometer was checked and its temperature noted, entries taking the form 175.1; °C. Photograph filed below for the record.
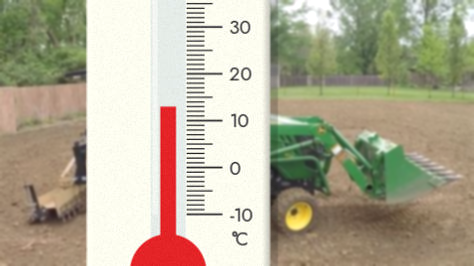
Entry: 13; °C
